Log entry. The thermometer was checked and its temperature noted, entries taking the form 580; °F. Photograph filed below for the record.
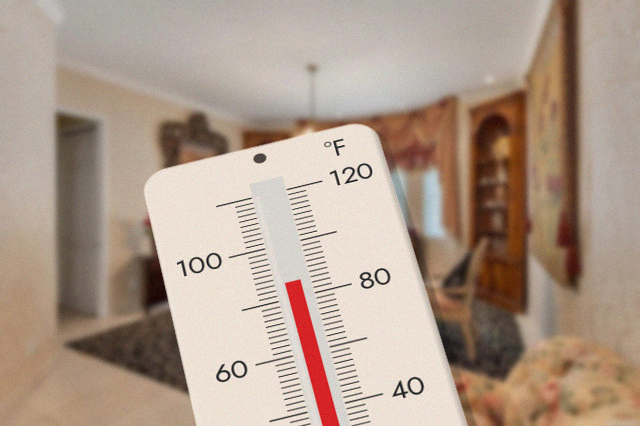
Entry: 86; °F
